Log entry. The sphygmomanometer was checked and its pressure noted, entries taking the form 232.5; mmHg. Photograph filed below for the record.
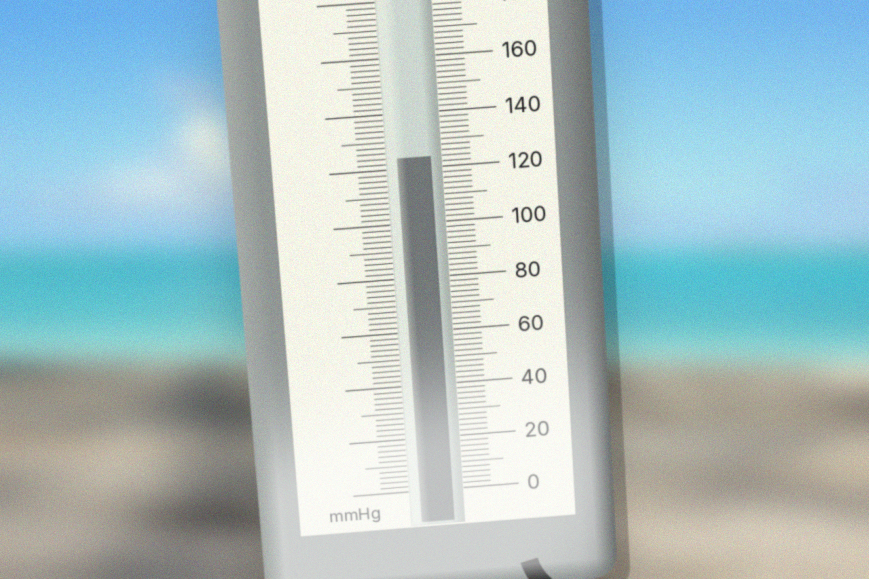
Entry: 124; mmHg
